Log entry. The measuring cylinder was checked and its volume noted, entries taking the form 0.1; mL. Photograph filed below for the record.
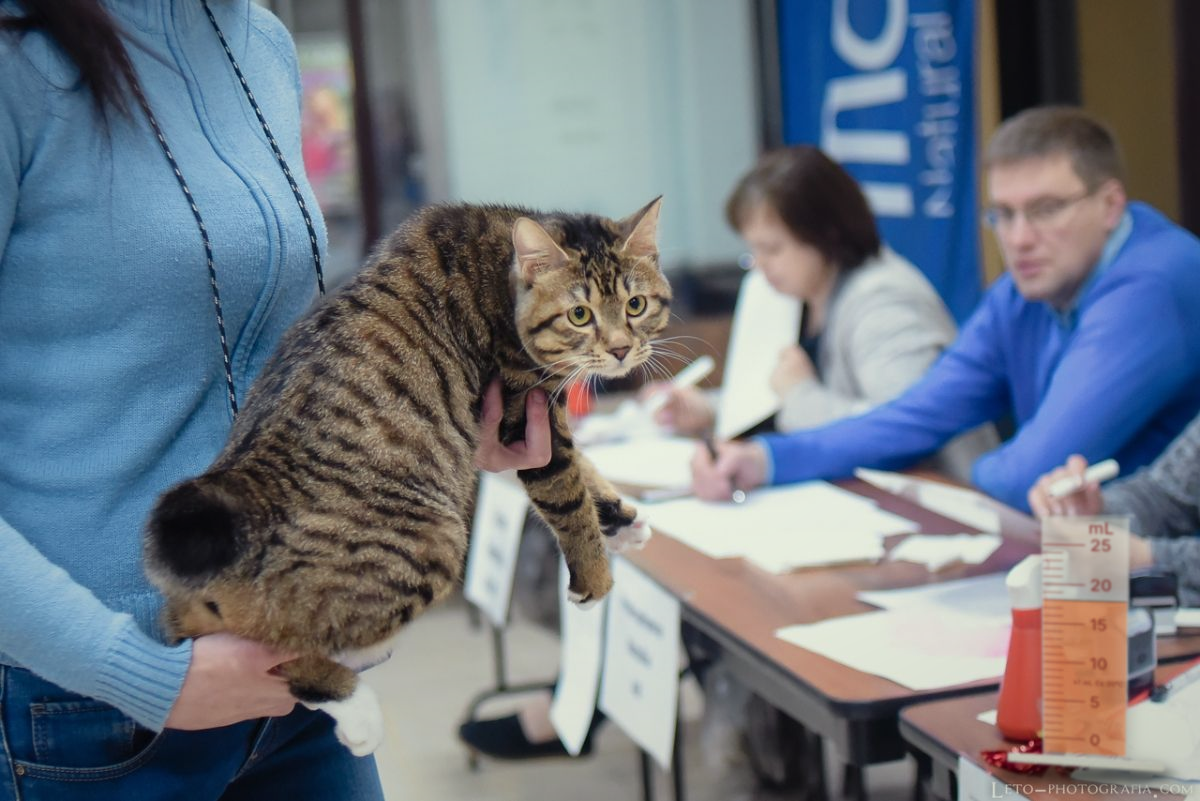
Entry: 18; mL
